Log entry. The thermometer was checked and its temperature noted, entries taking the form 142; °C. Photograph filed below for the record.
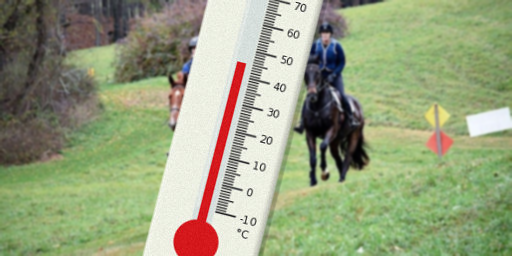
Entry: 45; °C
